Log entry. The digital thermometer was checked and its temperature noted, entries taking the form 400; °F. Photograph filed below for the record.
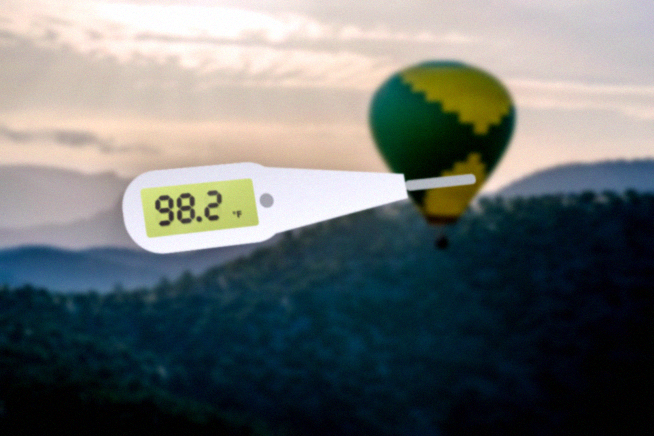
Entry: 98.2; °F
